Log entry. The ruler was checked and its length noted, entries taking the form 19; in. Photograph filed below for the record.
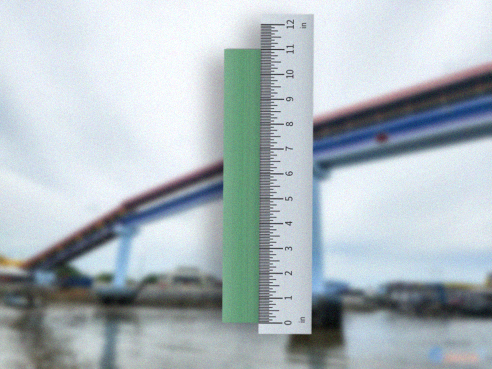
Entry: 11; in
